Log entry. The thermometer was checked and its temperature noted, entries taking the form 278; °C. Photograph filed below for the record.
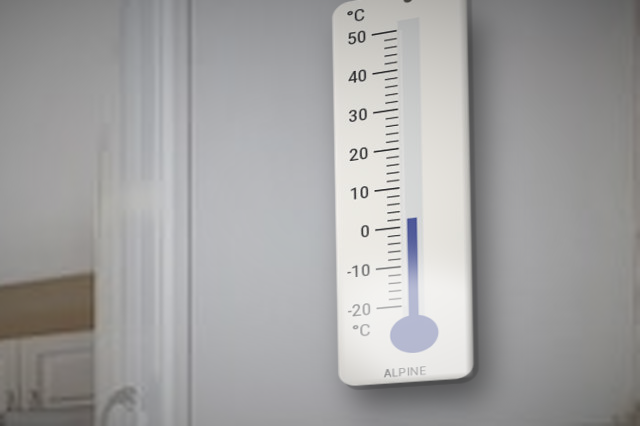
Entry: 2; °C
